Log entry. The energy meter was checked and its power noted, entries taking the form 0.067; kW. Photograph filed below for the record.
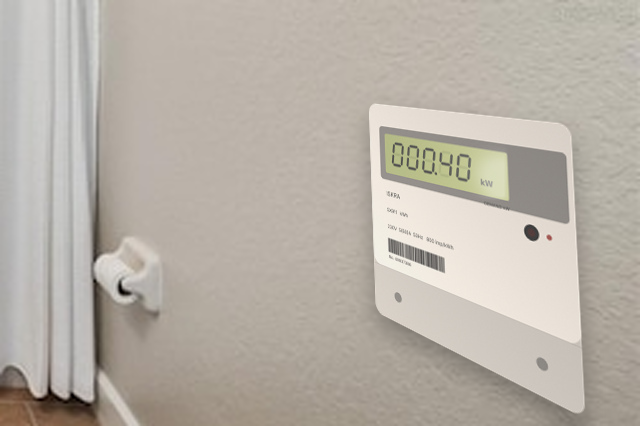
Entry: 0.40; kW
